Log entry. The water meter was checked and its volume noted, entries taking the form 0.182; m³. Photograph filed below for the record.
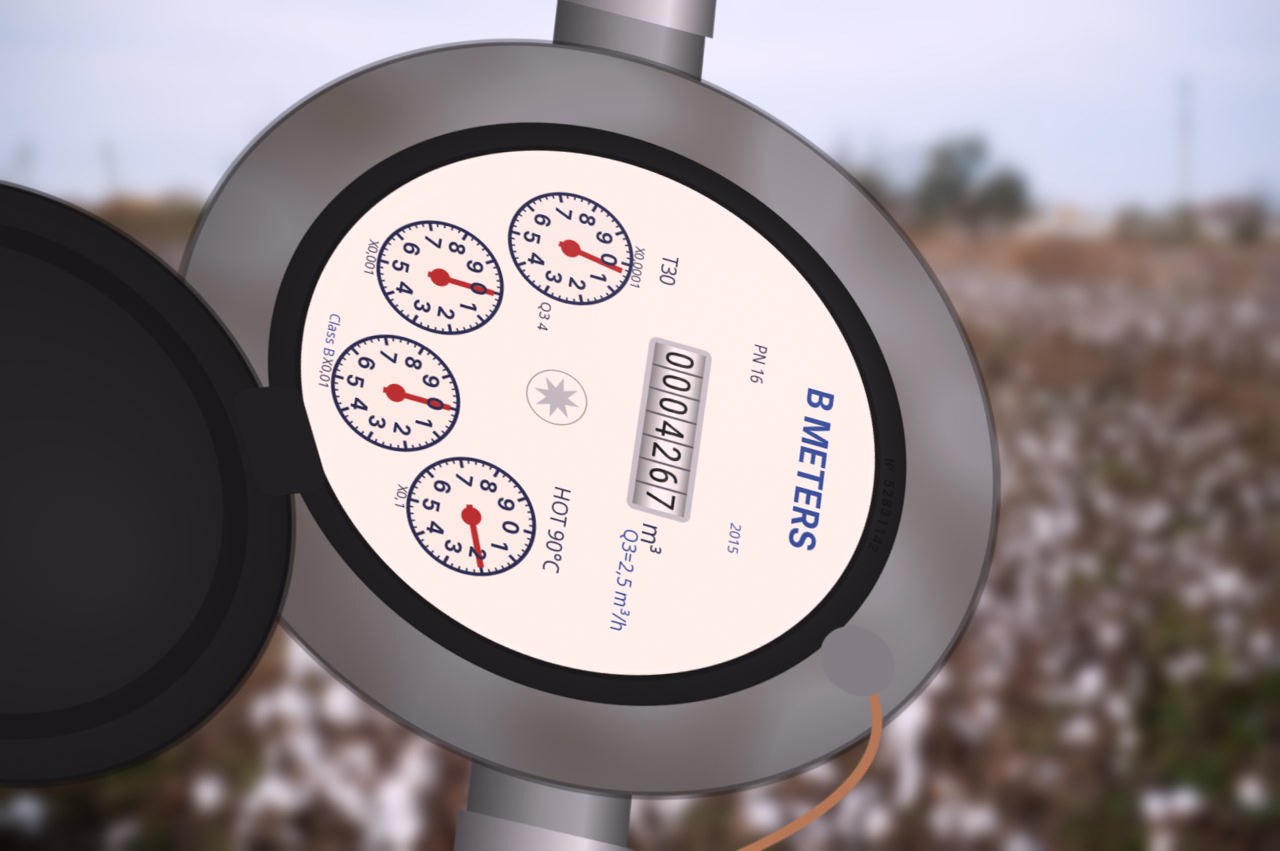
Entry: 4267.2000; m³
